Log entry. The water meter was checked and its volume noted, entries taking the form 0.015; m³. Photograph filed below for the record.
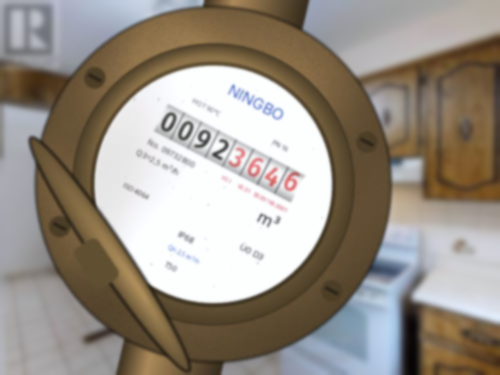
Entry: 92.3646; m³
